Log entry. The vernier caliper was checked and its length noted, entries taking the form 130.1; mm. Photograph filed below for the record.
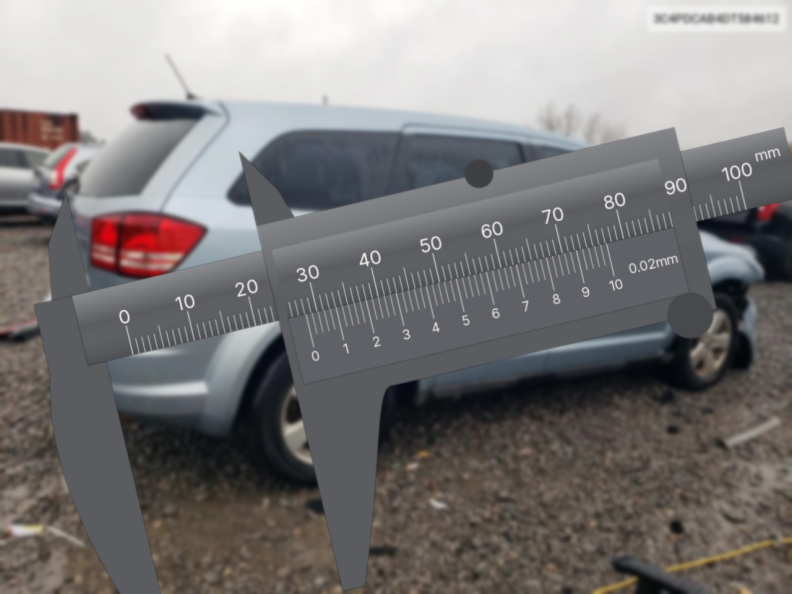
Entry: 28.2; mm
